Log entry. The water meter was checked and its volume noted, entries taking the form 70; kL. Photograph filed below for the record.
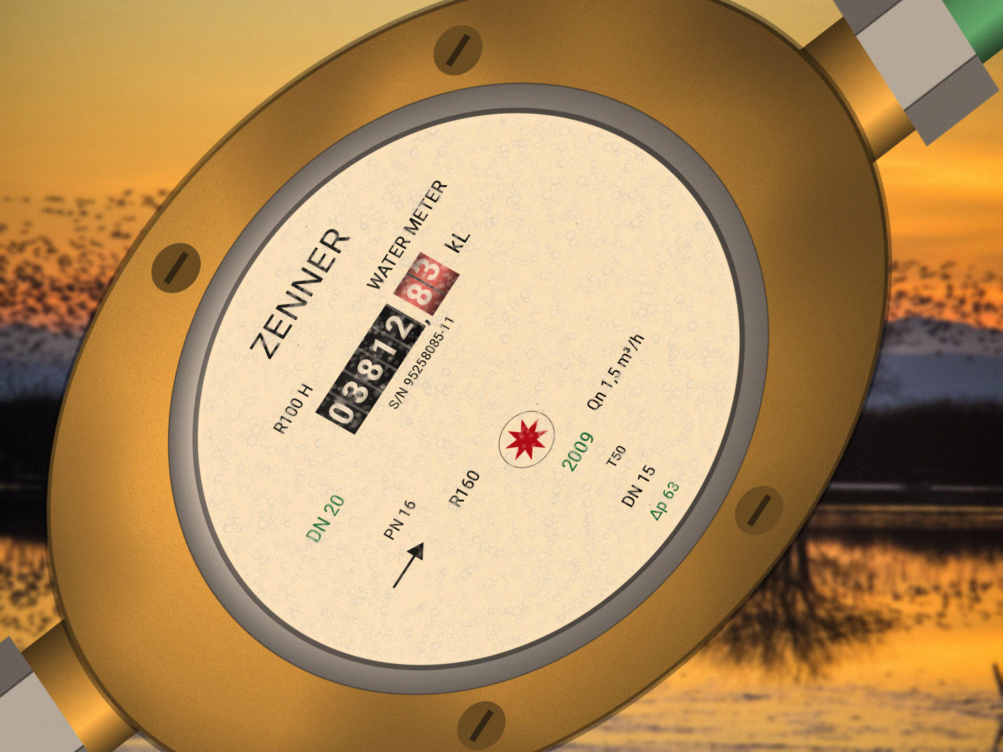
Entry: 3812.83; kL
